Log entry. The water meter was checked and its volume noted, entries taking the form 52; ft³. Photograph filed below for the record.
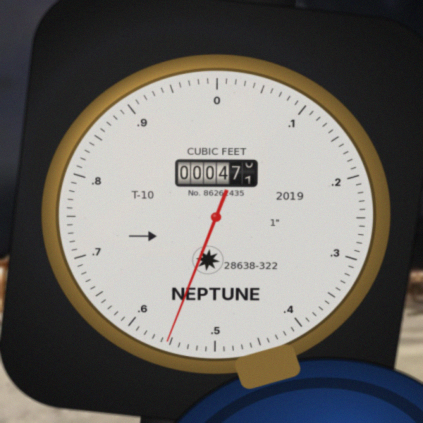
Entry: 470.55; ft³
